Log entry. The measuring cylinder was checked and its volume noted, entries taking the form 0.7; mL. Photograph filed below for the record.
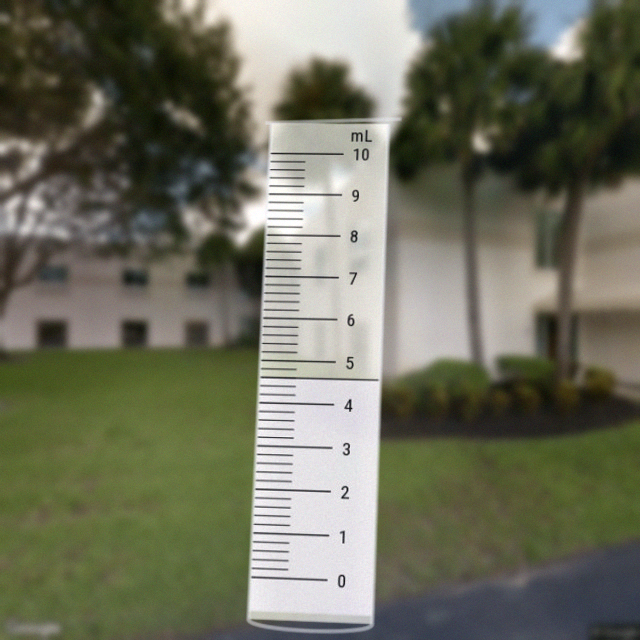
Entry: 4.6; mL
